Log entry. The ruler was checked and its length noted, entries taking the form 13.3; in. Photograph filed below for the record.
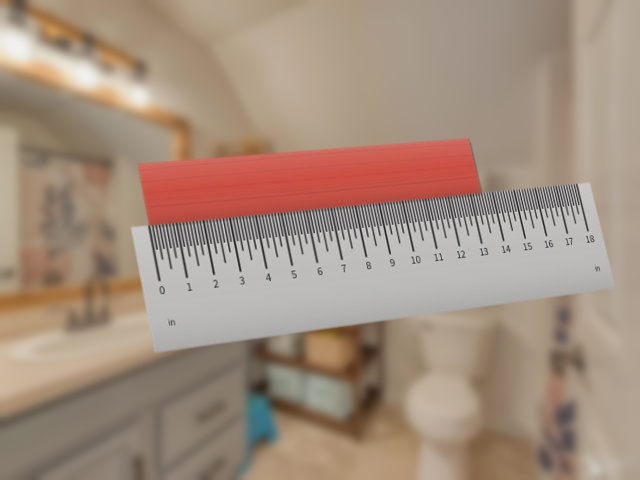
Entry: 13.5; in
